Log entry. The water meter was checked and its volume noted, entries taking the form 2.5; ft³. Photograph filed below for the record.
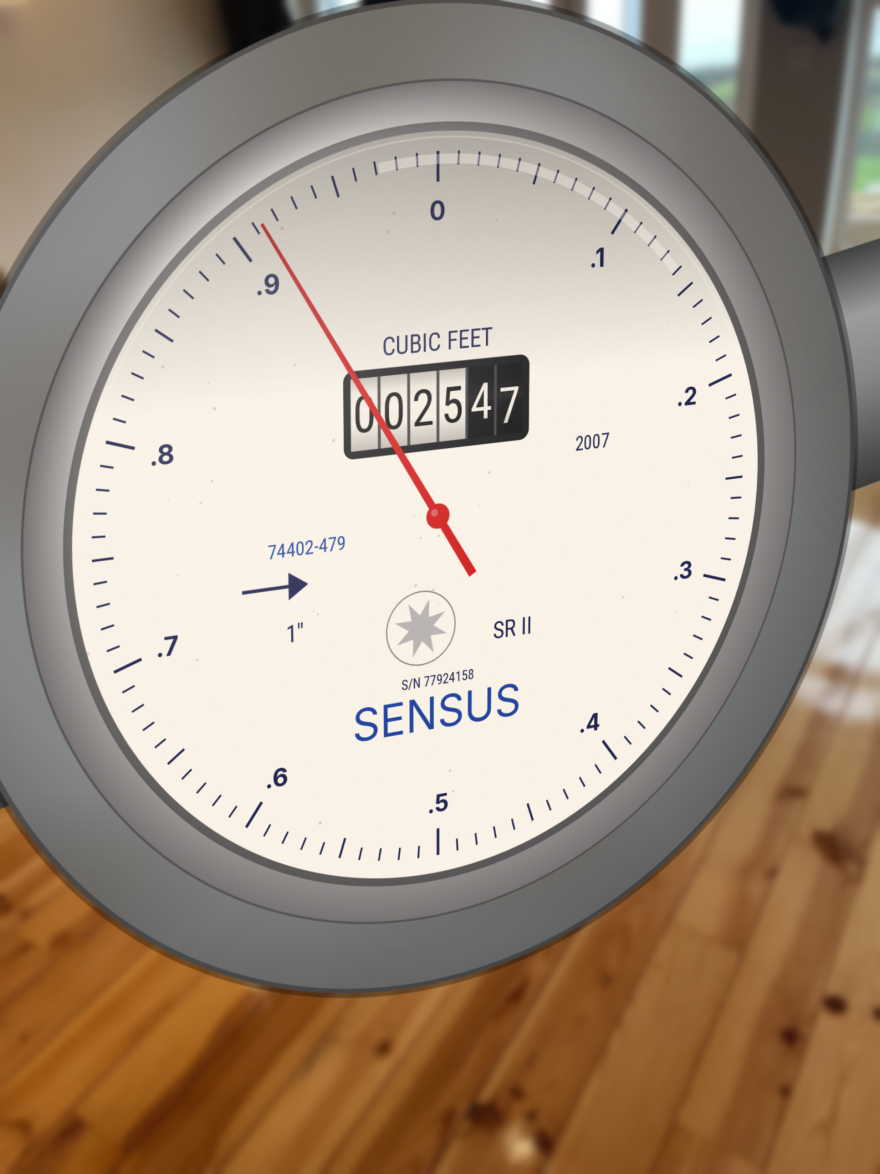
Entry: 2546.91; ft³
